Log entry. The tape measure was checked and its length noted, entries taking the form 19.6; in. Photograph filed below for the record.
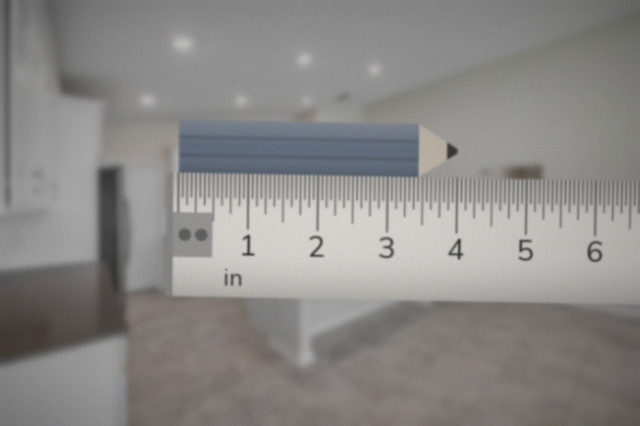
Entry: 4; in
